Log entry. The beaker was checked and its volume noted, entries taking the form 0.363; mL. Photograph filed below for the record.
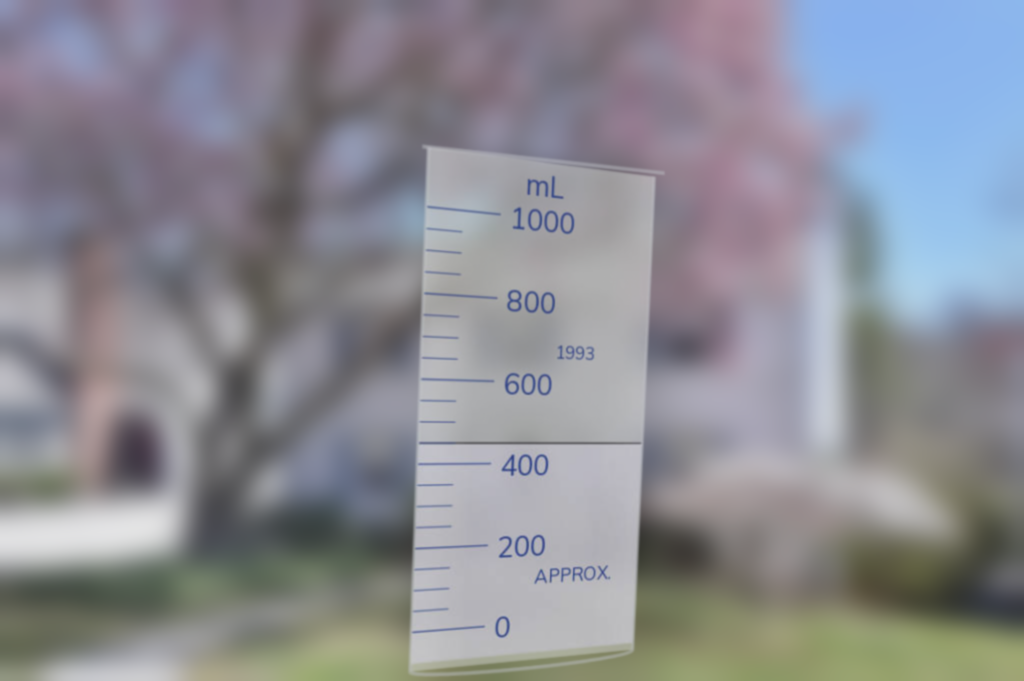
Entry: 450; mL
